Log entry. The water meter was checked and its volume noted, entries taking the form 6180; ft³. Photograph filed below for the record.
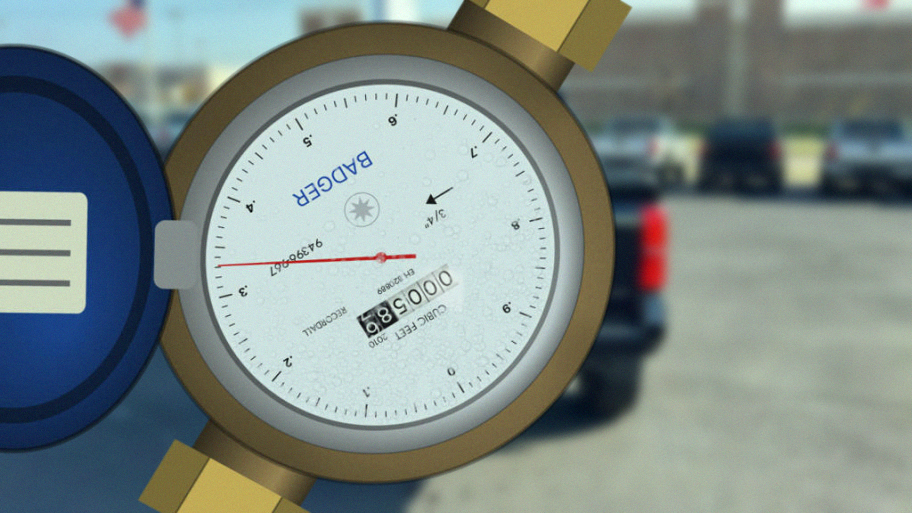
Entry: 586.33; ft³
